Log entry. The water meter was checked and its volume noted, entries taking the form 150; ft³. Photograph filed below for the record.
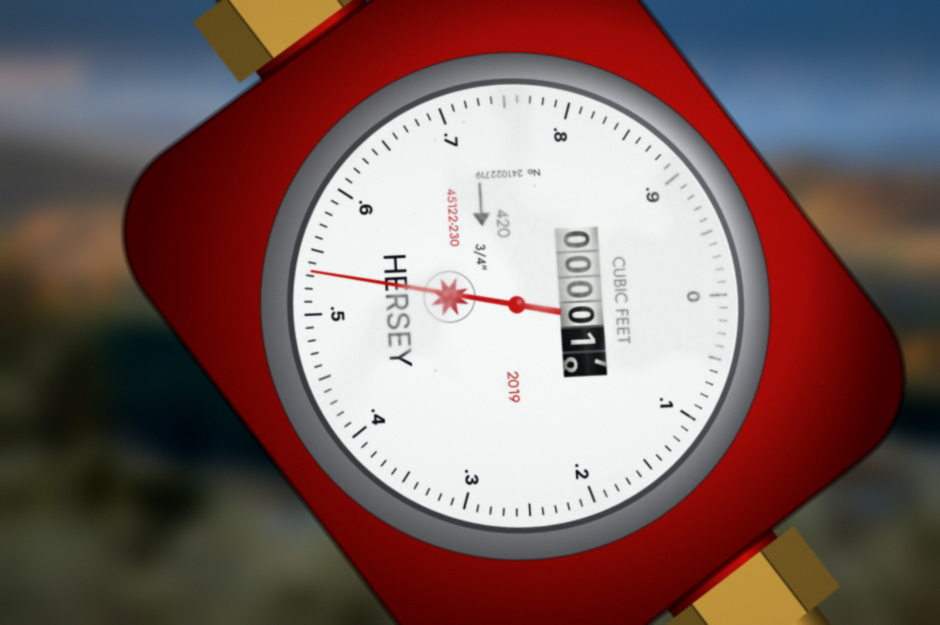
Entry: 17.53; ft³
